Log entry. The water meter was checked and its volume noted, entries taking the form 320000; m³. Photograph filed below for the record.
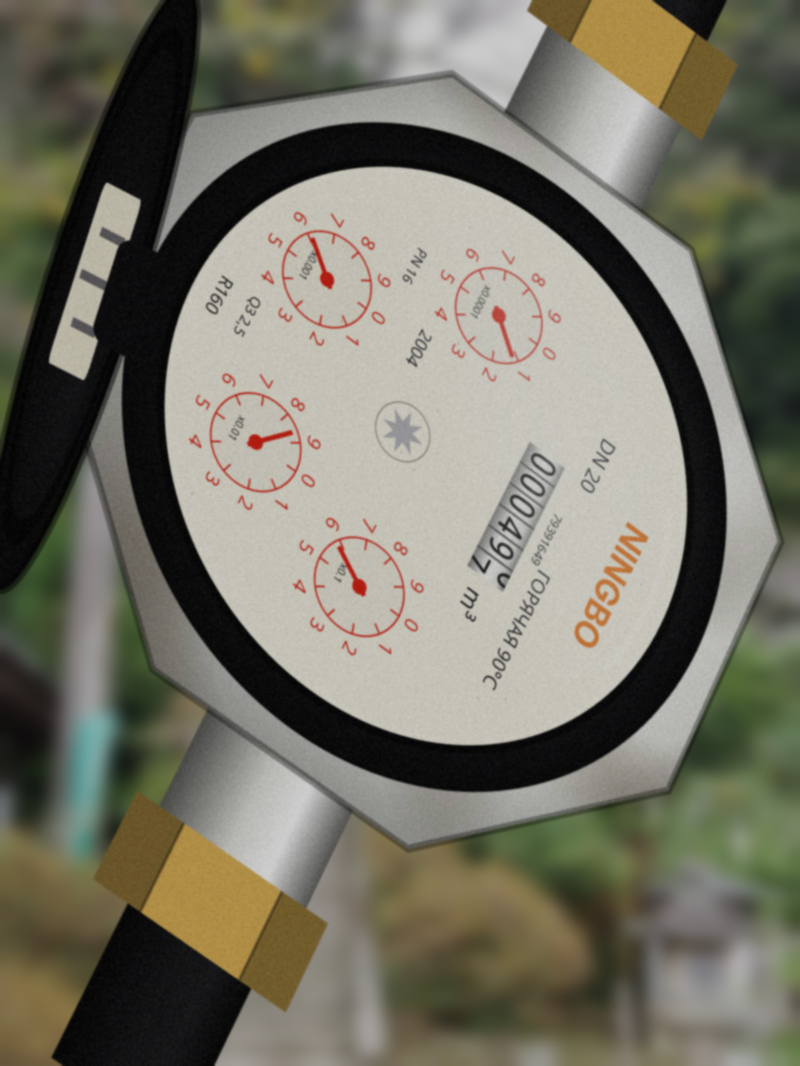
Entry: 496.5861; m³
